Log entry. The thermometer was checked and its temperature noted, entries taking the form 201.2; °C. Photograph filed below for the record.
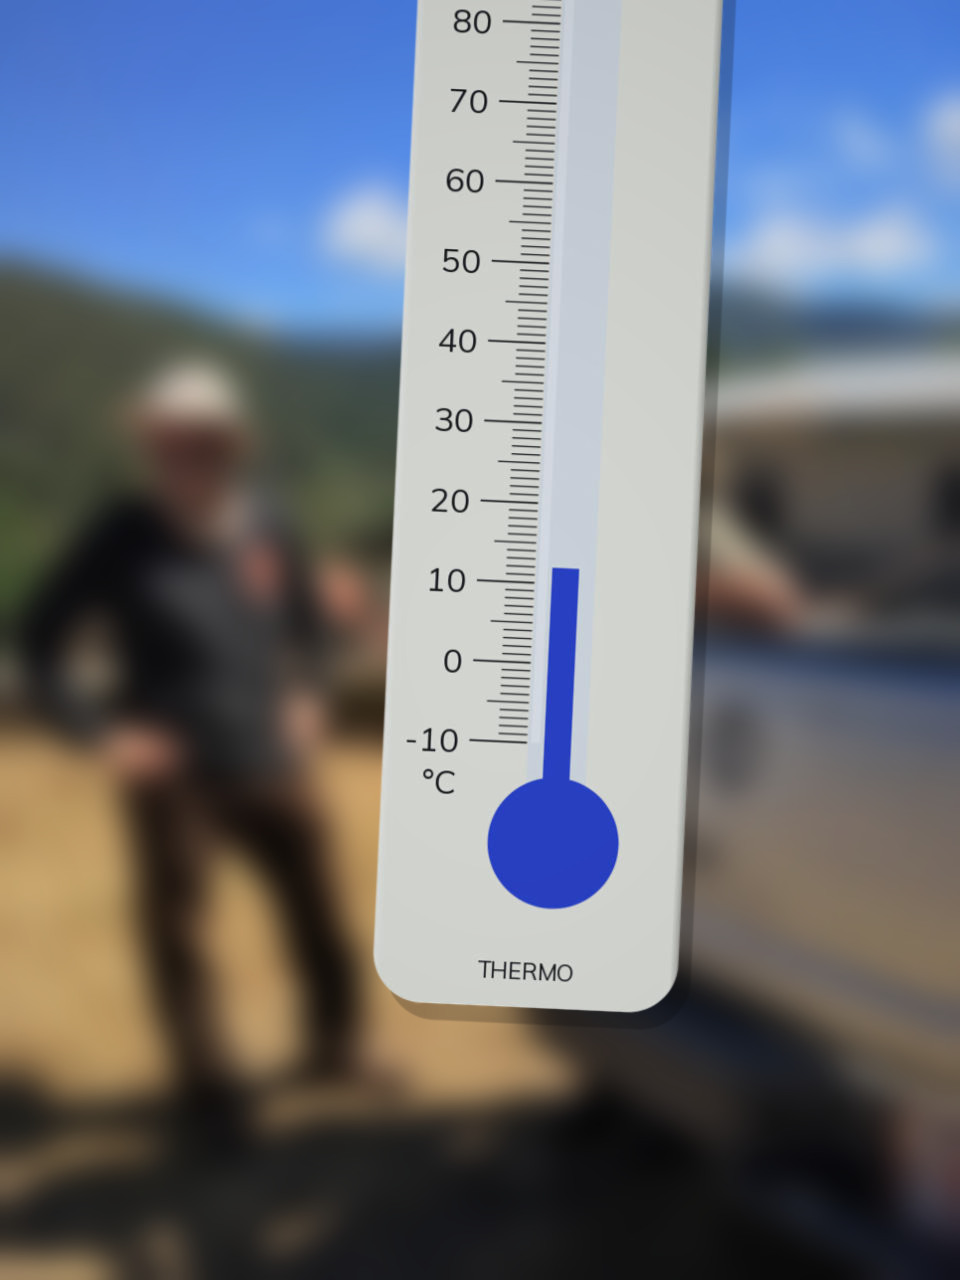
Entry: 12; °C
